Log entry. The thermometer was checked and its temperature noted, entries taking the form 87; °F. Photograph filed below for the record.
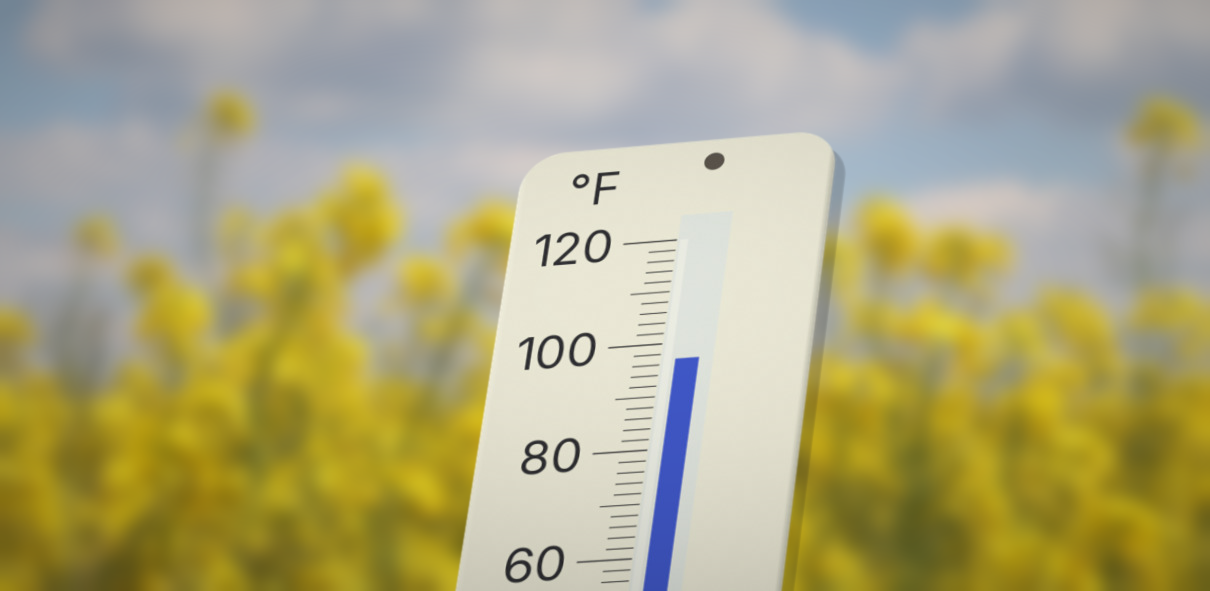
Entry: 97; °F
